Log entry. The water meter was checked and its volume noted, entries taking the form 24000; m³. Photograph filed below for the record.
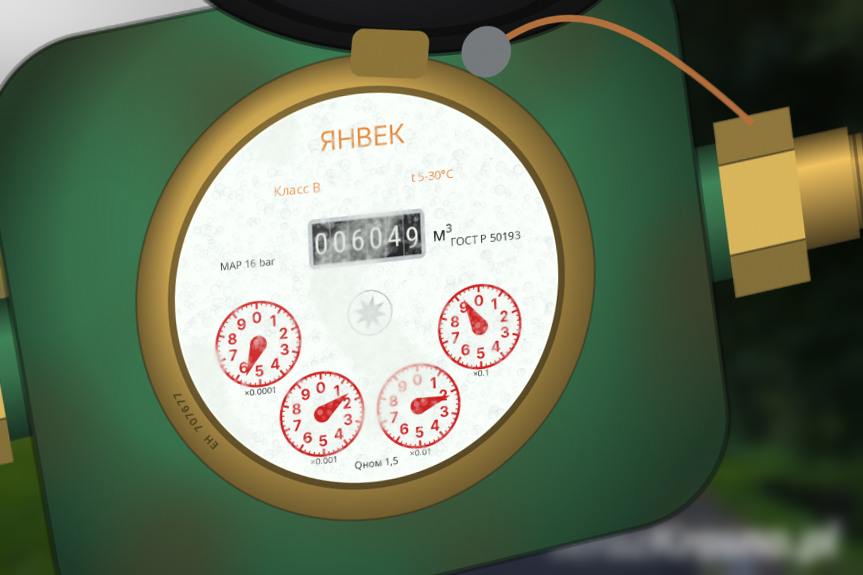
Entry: 6048.9215; m³
